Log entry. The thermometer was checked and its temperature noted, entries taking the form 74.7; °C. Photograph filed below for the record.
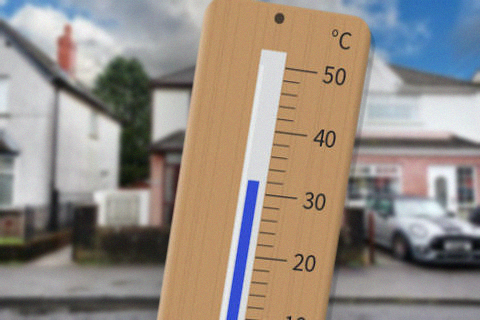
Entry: 32; °C
